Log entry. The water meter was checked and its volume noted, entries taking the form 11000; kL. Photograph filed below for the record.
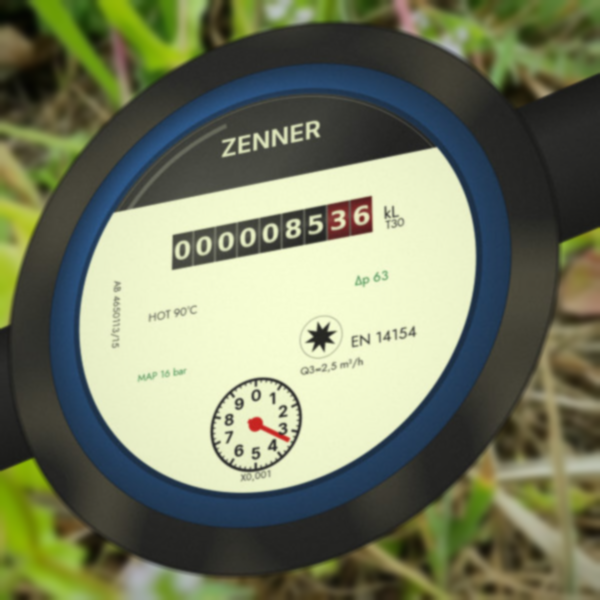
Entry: 85.363; kL
